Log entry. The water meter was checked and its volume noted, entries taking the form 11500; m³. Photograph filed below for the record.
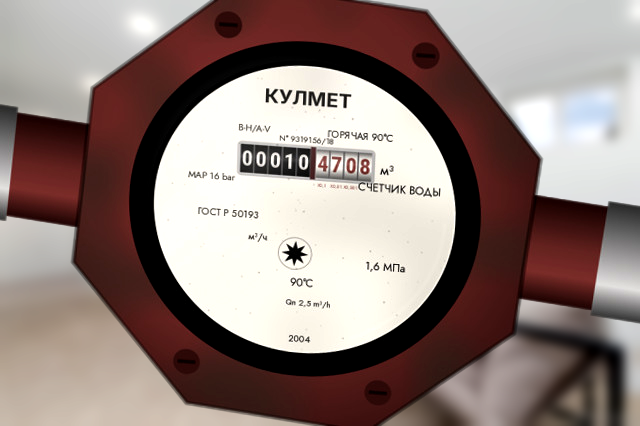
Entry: 10.4708; m³
